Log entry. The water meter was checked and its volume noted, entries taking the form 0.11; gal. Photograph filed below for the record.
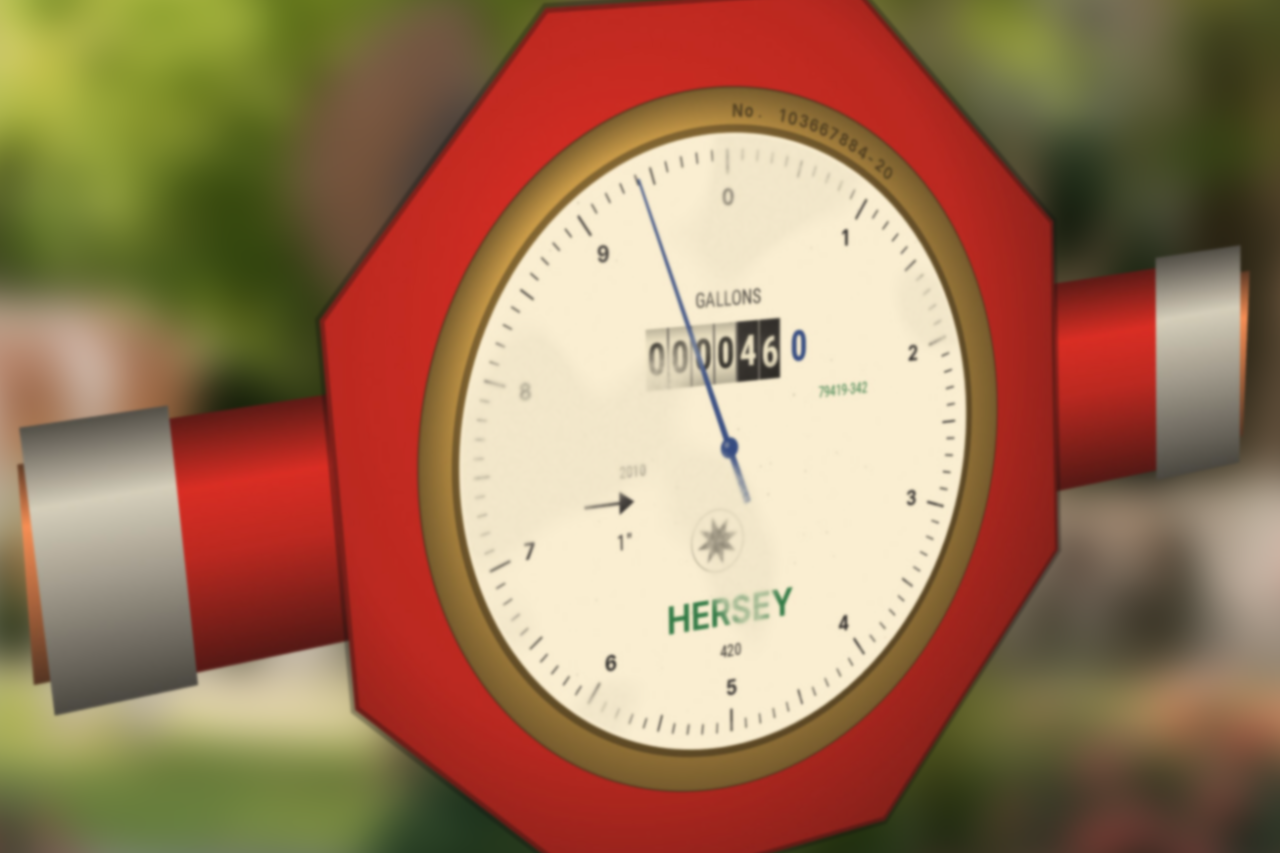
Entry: 459.4; gal
